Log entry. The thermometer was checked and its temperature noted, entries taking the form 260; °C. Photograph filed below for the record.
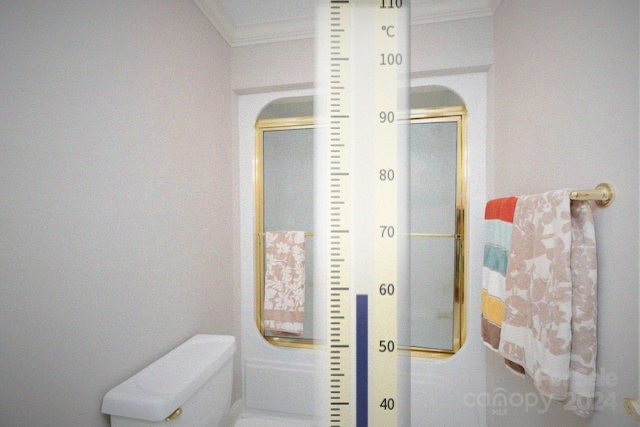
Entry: 59; °C
